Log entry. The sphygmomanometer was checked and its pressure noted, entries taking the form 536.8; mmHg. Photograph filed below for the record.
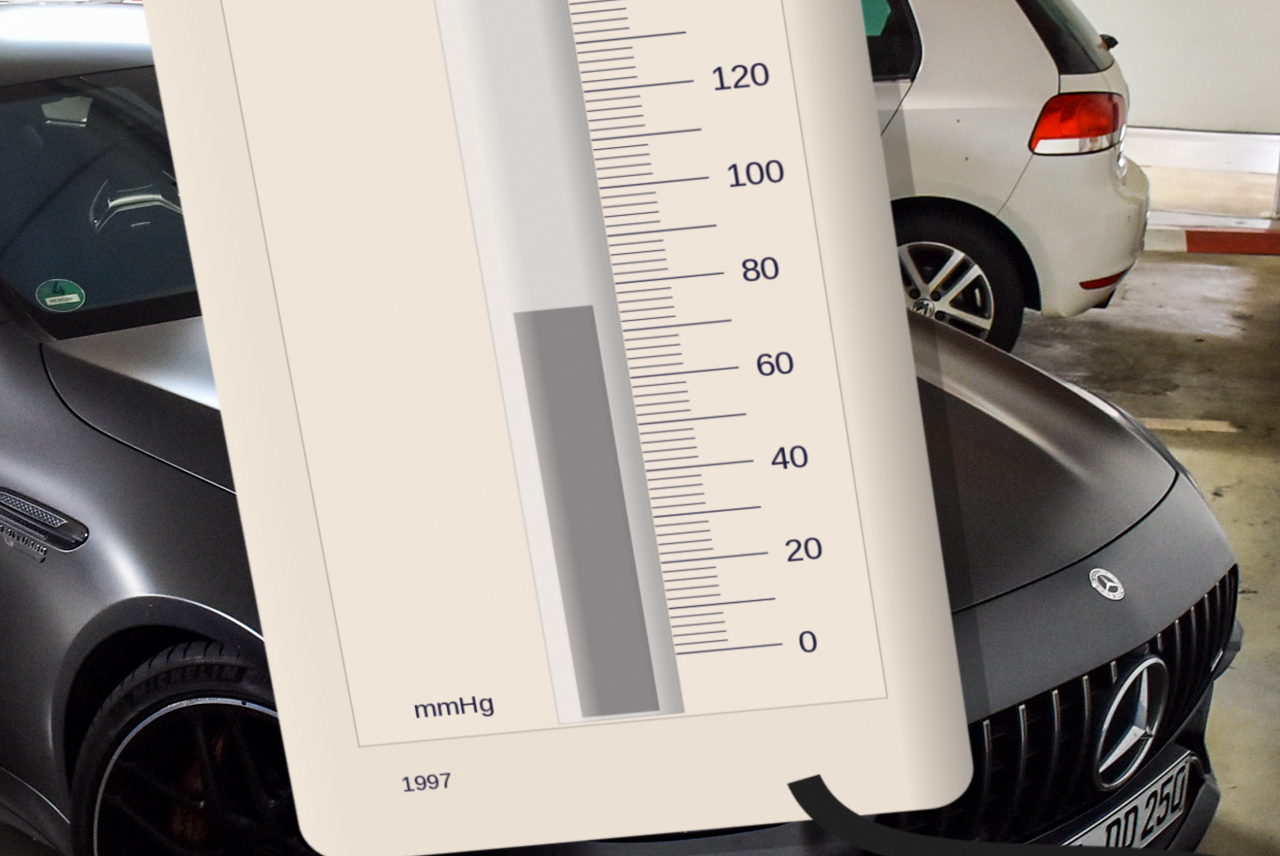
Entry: 76; mmHg
